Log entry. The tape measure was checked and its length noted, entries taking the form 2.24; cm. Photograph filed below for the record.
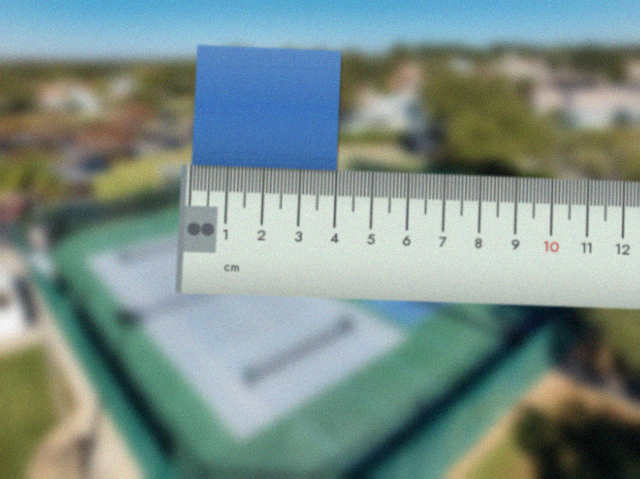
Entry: 4; cm
